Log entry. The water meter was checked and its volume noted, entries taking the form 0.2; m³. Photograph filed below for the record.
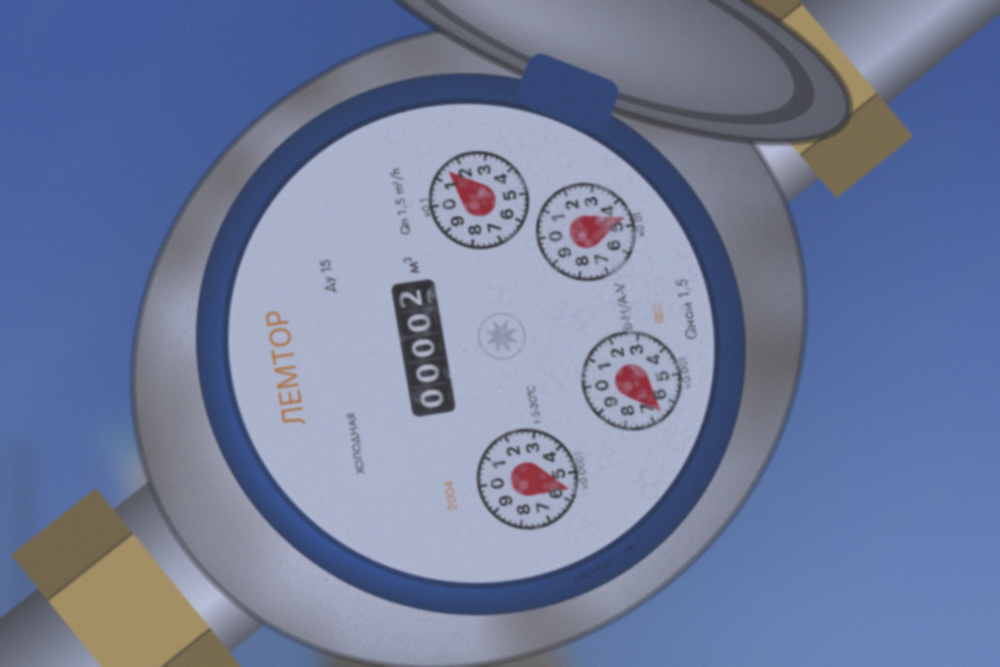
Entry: 2.1465; m³
